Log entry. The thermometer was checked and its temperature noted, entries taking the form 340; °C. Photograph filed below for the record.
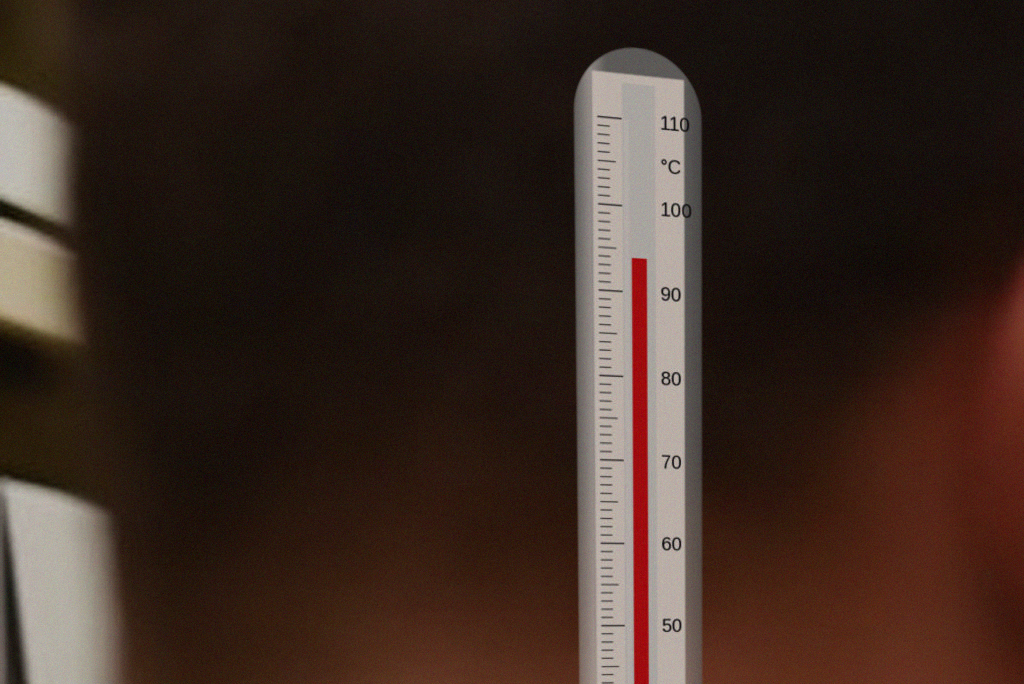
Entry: 94; °C
